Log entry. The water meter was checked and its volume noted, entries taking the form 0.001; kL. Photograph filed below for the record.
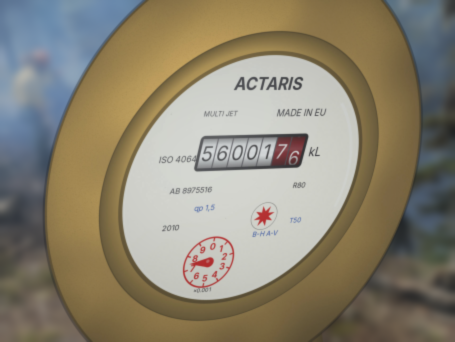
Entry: 56001.757; kL
